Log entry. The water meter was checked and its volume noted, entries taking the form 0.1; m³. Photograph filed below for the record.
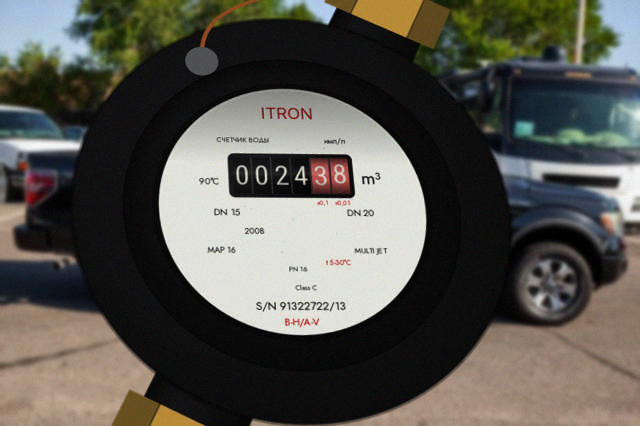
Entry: 24.38; m³
